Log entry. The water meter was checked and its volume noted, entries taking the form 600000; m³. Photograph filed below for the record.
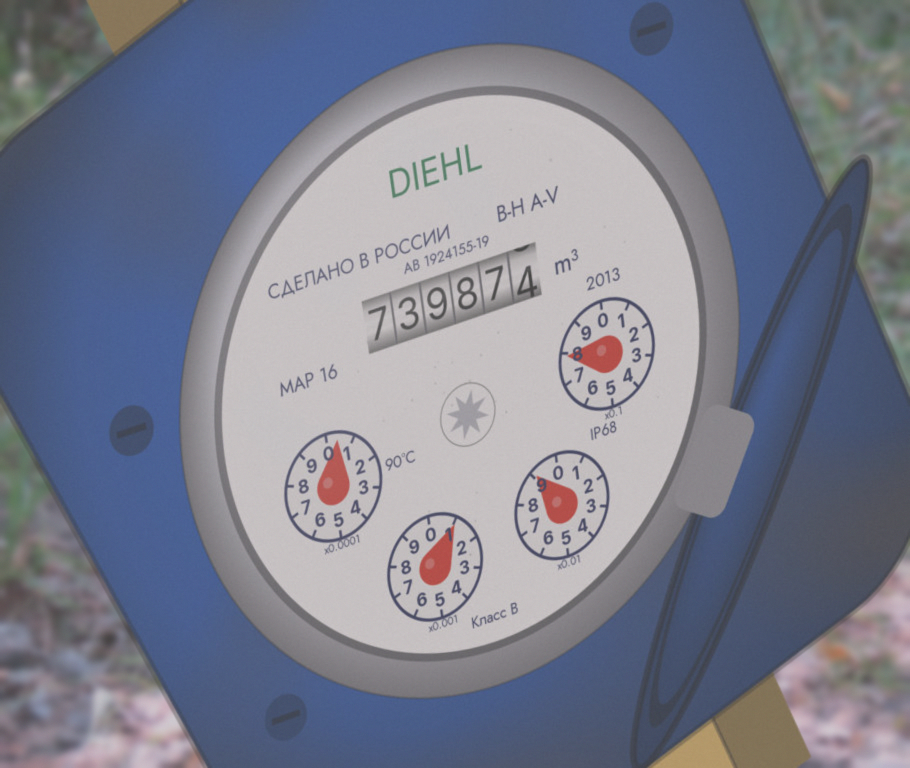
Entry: 739873.7910; m³
